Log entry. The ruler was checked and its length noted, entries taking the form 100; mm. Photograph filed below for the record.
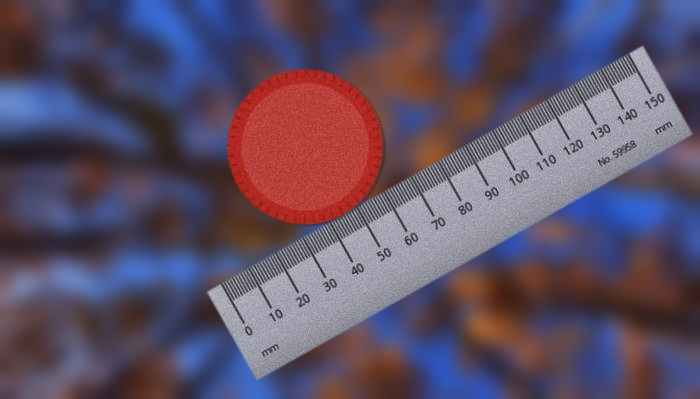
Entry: 50; mm
